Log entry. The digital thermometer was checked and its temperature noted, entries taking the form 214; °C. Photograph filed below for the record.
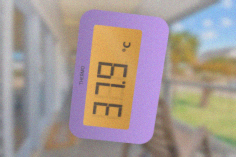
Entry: 37.9; °C
